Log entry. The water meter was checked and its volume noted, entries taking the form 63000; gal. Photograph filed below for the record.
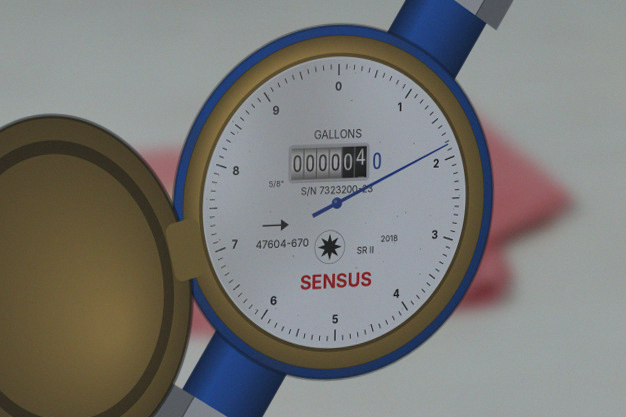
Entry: 41.8; gal
